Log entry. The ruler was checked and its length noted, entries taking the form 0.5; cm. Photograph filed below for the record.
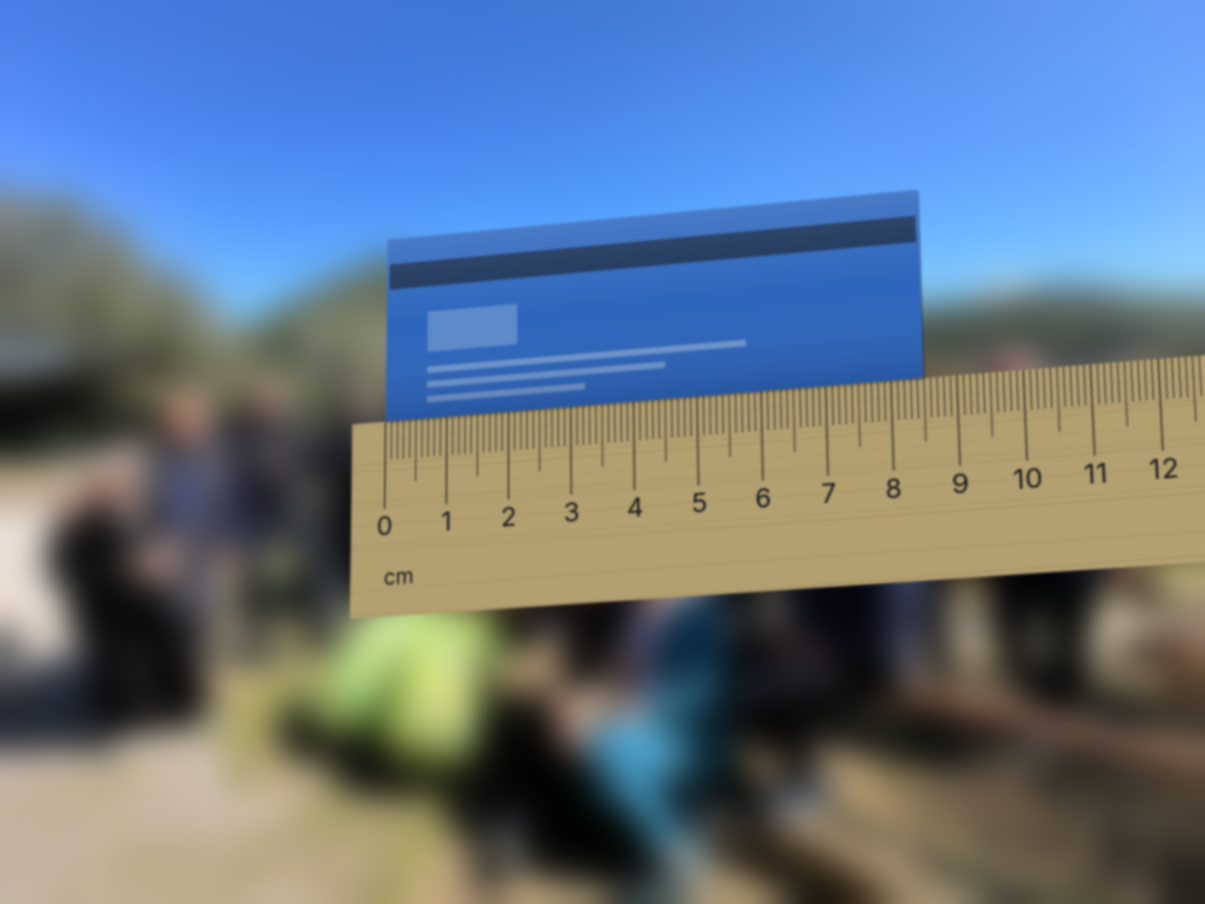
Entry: 8.5; cm
